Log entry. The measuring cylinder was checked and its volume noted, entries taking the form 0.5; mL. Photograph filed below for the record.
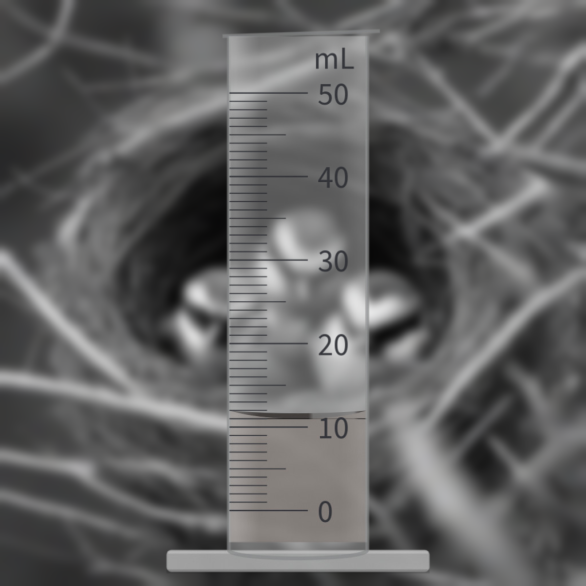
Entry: 11; mL
